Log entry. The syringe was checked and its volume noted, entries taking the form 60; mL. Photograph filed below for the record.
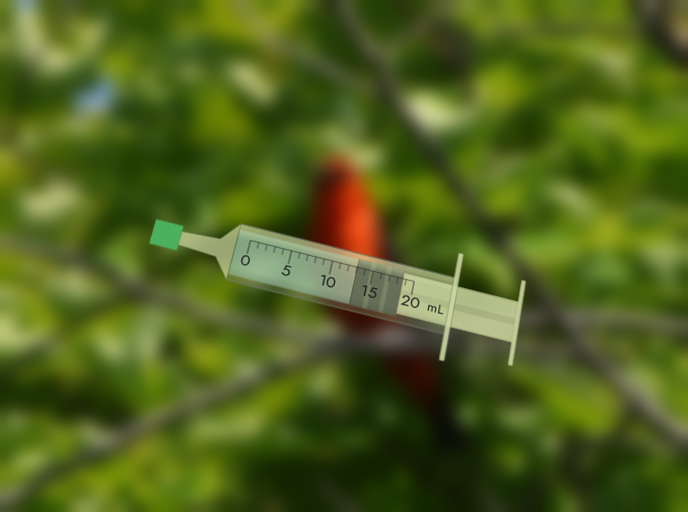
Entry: 13; mL
